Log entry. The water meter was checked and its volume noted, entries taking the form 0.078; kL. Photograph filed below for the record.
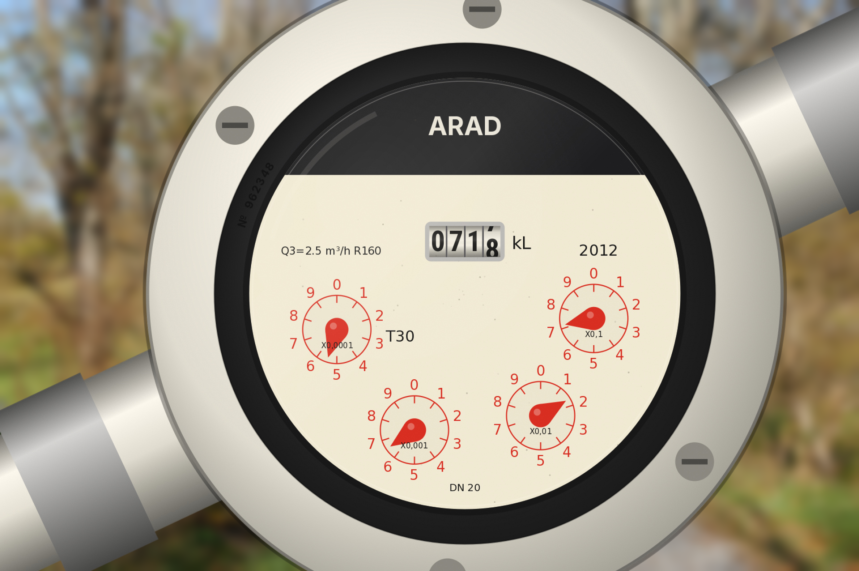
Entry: 717.7165; kL
